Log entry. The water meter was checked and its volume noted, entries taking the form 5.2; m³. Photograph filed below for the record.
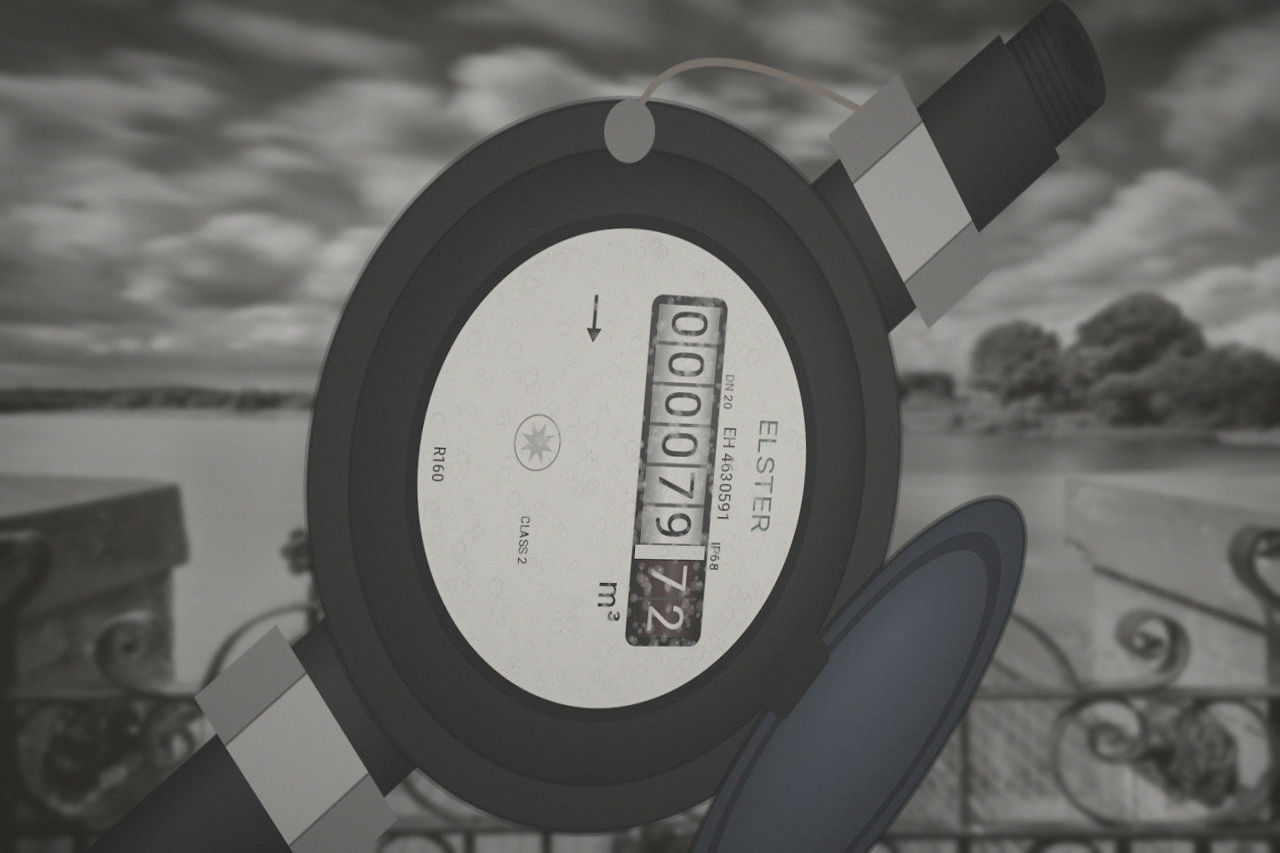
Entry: 79.72; m³
